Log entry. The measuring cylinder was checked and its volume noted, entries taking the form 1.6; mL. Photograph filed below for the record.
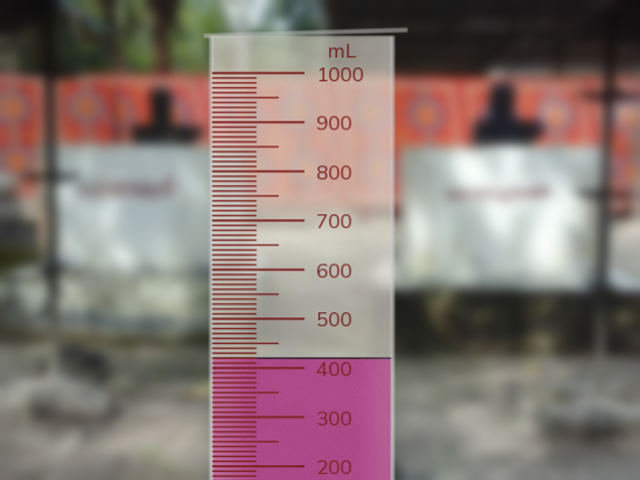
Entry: 420; mL
